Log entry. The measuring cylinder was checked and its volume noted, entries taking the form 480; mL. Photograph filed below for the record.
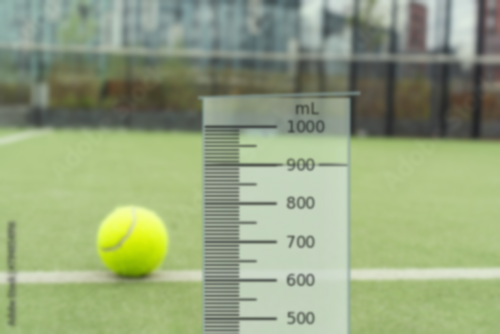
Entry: 900; mL
